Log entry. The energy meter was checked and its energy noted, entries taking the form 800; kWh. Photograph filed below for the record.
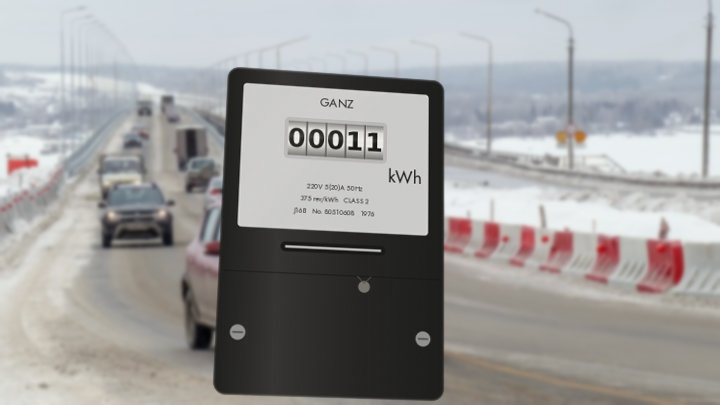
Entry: 11; kWh
